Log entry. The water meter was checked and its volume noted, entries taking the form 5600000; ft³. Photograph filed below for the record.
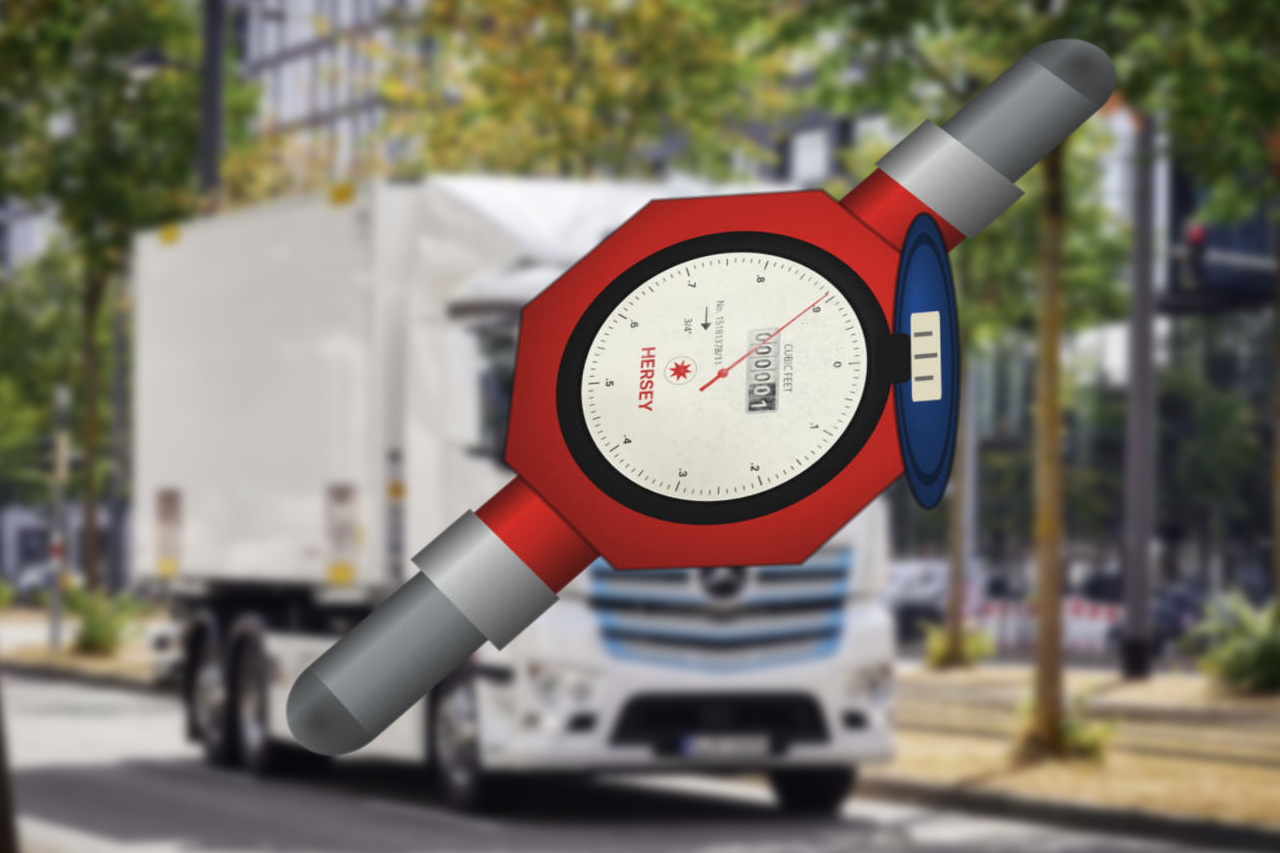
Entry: 0.89; ft³
